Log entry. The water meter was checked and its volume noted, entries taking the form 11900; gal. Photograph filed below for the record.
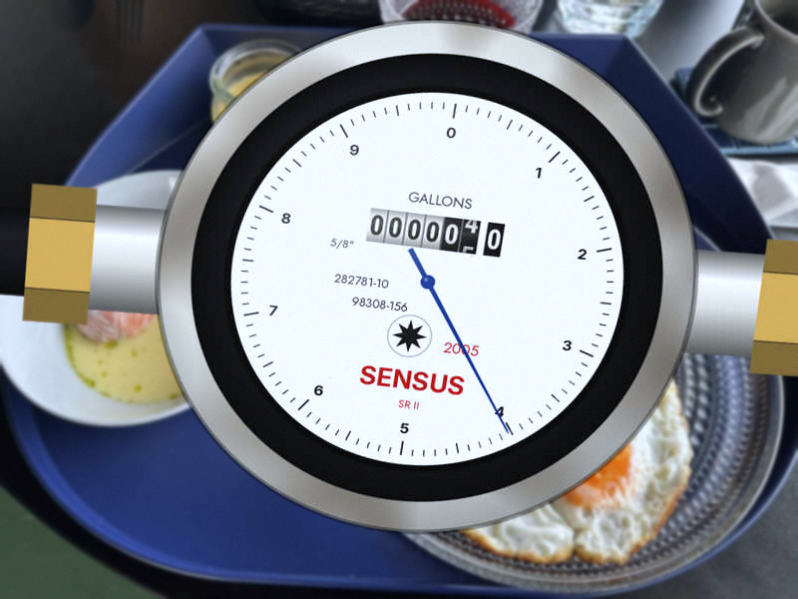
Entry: 44.0; gal
